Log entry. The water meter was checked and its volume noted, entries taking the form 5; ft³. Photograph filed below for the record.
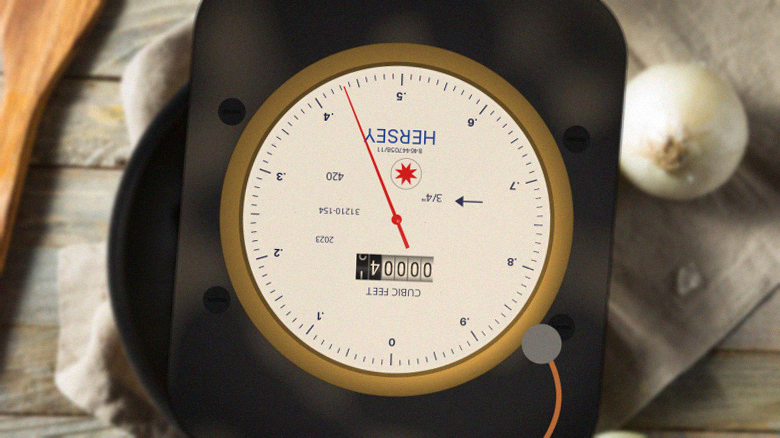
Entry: 41.43; ft³
